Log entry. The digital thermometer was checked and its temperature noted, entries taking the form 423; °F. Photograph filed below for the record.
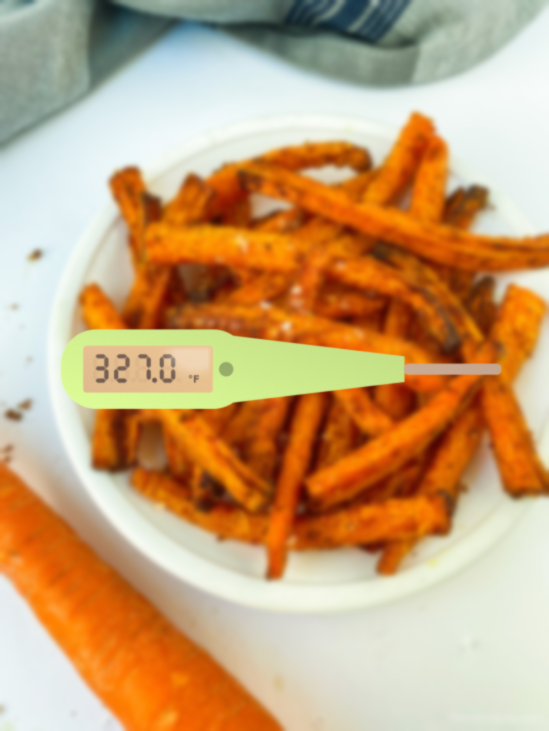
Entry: 327.0; °F
